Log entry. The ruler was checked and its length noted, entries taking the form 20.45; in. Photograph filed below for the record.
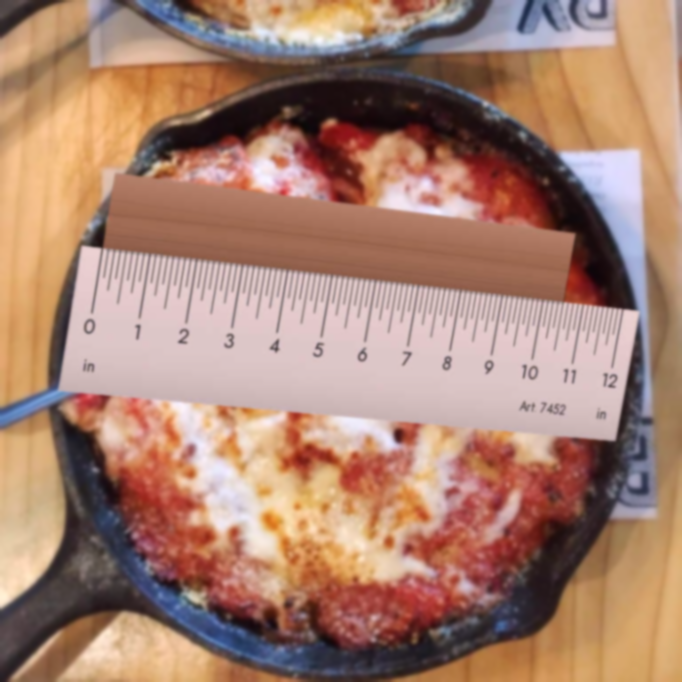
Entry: 10.5; in
